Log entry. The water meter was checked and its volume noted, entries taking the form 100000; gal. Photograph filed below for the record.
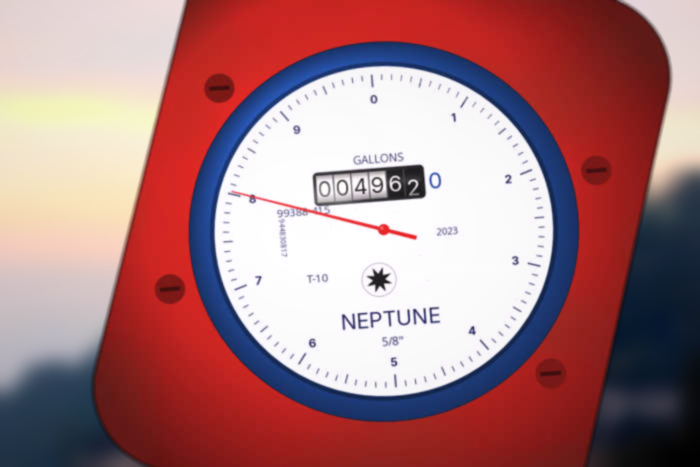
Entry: 49618.0; gal
